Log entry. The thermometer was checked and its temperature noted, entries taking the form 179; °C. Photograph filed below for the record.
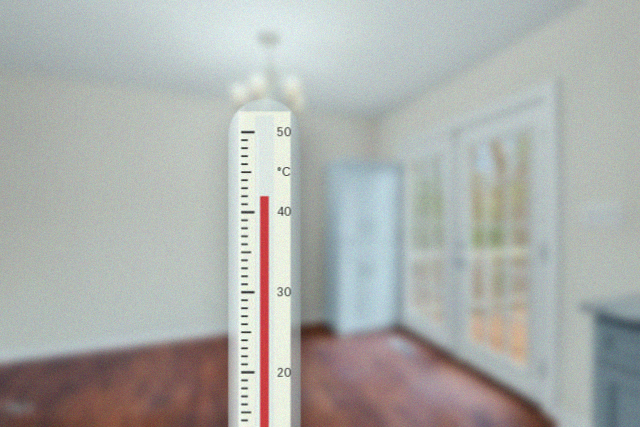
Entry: 42; °C
